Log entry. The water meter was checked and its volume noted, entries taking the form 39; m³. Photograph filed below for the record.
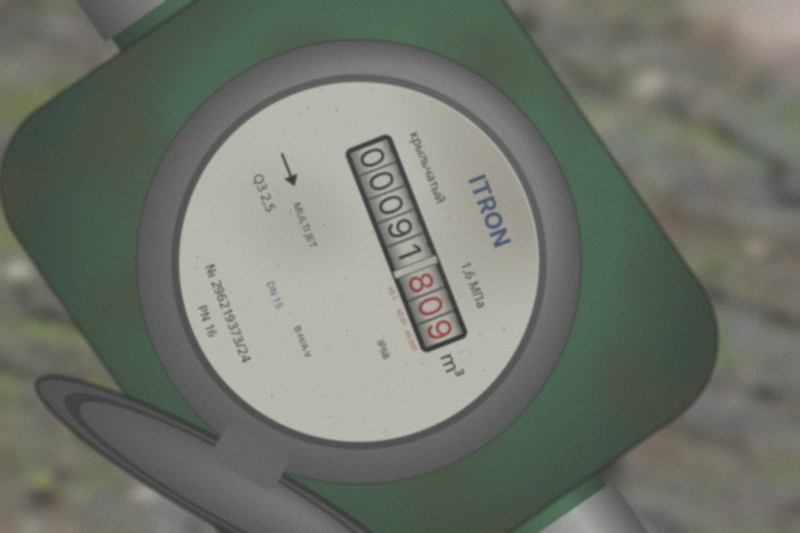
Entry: 91.809; m³
